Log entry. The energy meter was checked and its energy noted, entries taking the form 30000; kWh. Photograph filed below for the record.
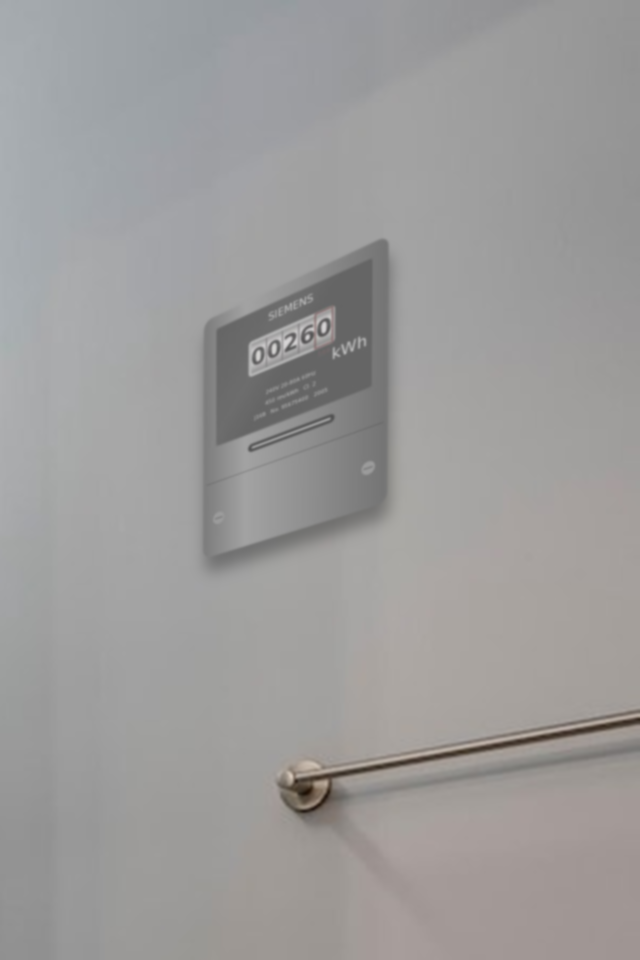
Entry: 26.0; kWh
